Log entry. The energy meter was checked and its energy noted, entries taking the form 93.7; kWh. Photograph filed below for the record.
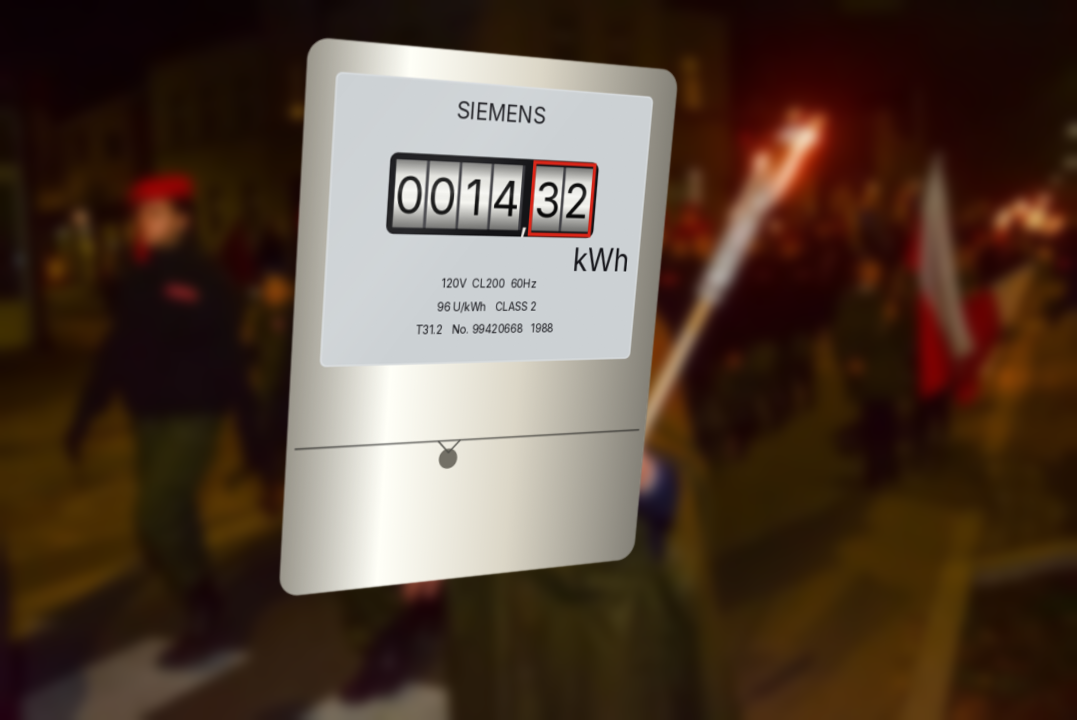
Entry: 14.32; kWh
